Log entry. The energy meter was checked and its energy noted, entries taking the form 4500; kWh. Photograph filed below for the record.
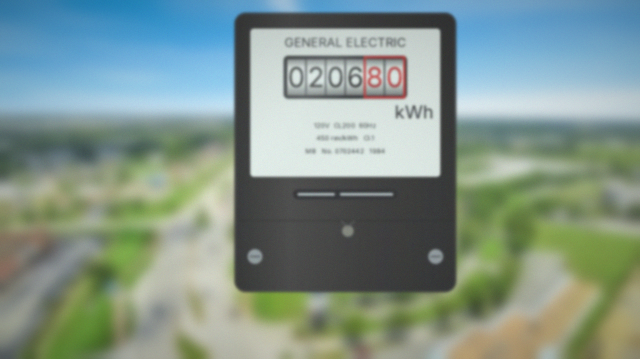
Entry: 206.80; kWh
